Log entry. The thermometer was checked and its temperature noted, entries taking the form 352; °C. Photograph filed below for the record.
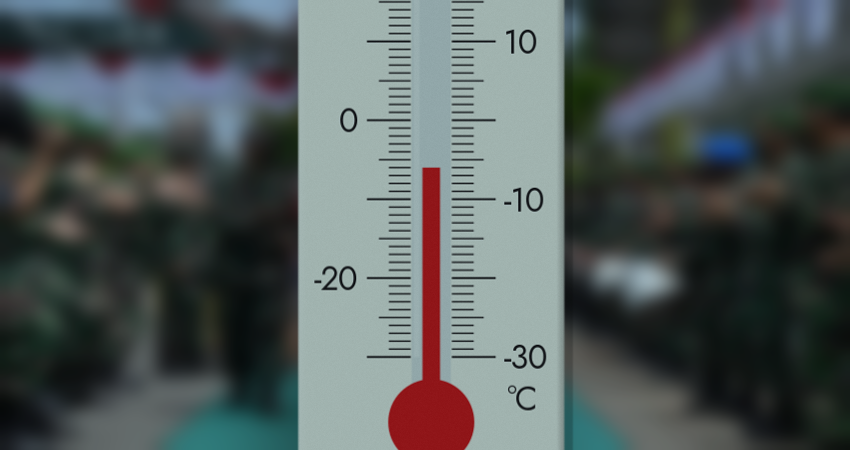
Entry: -6; °C
